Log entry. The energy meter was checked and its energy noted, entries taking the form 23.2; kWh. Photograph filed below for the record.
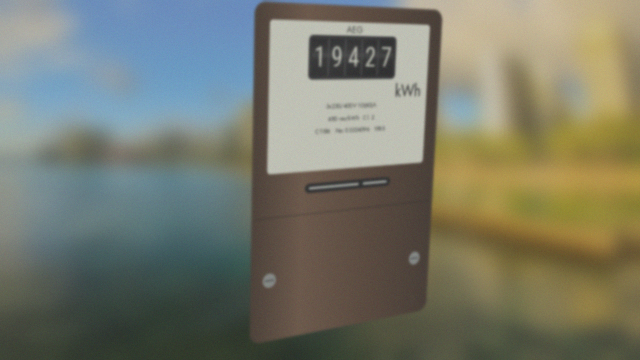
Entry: 19427; kWh
